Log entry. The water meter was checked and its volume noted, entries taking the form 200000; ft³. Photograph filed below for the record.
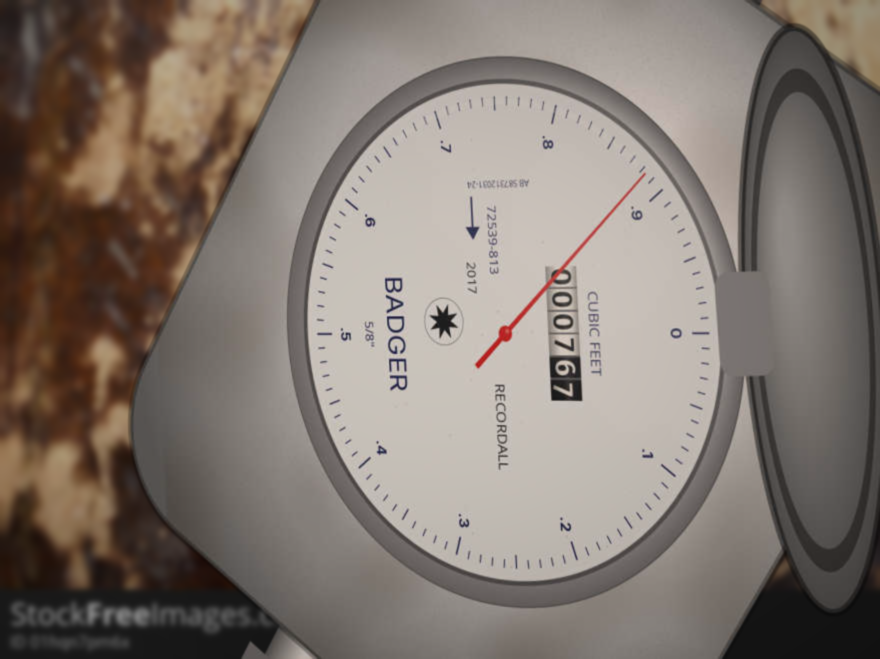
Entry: 766.88; ft³
